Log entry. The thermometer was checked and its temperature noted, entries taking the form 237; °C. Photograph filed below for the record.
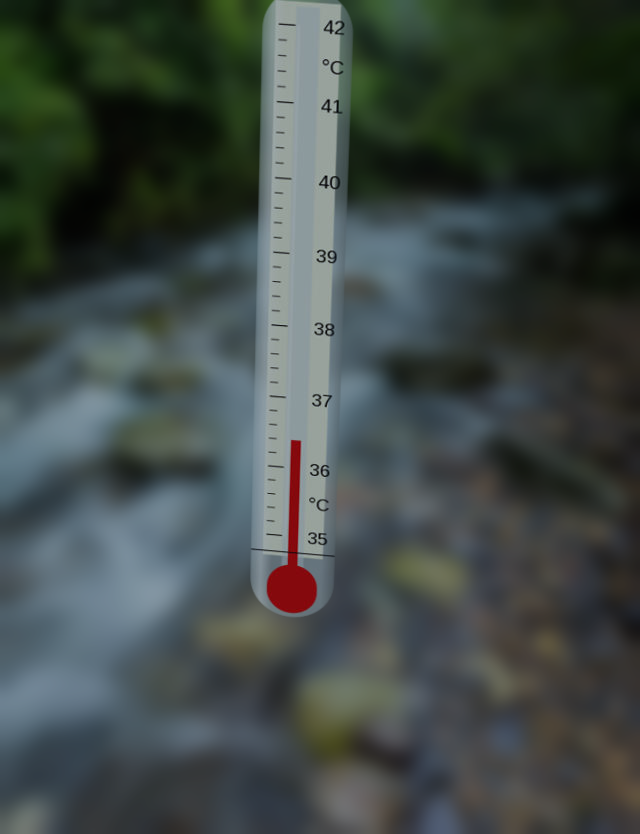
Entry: 36.4; °C
